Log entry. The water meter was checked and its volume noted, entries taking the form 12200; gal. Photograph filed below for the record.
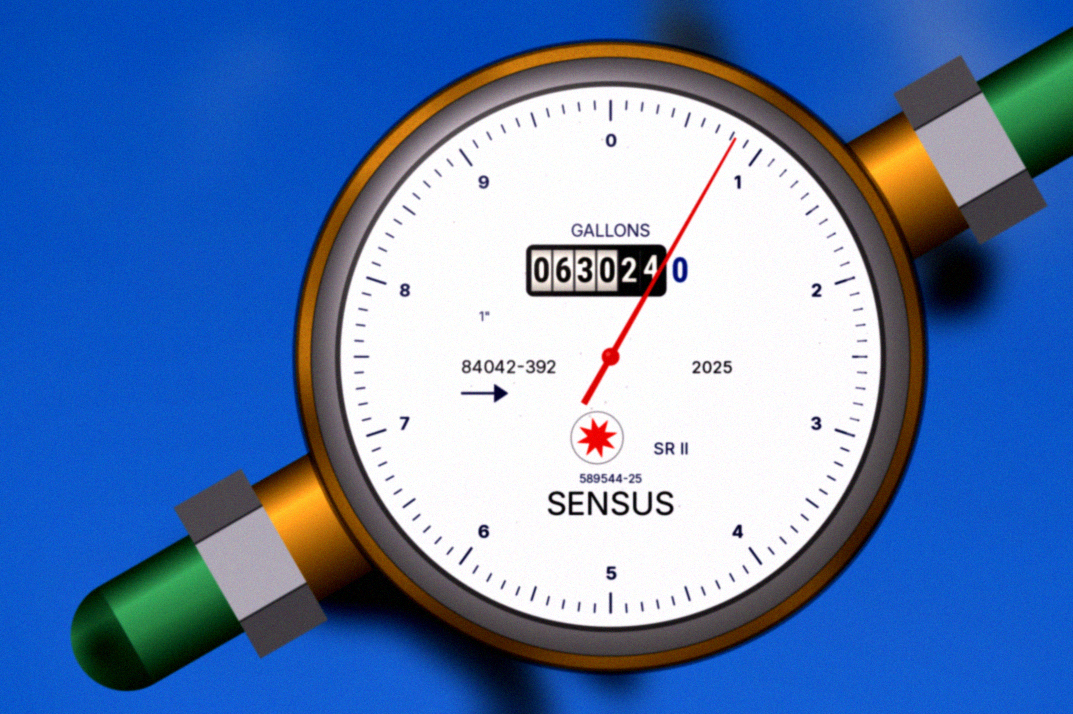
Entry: 630240.8; gal
